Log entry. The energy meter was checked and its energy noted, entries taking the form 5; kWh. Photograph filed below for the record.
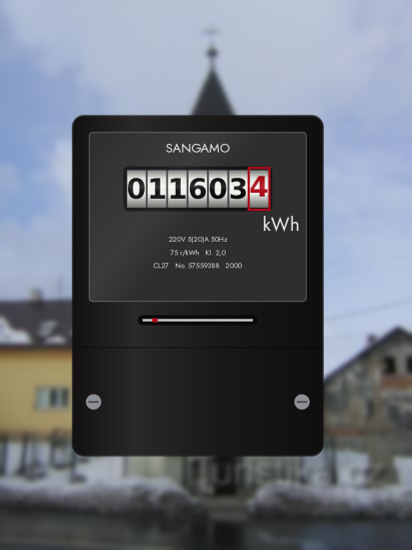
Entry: 11603.4; kWh
